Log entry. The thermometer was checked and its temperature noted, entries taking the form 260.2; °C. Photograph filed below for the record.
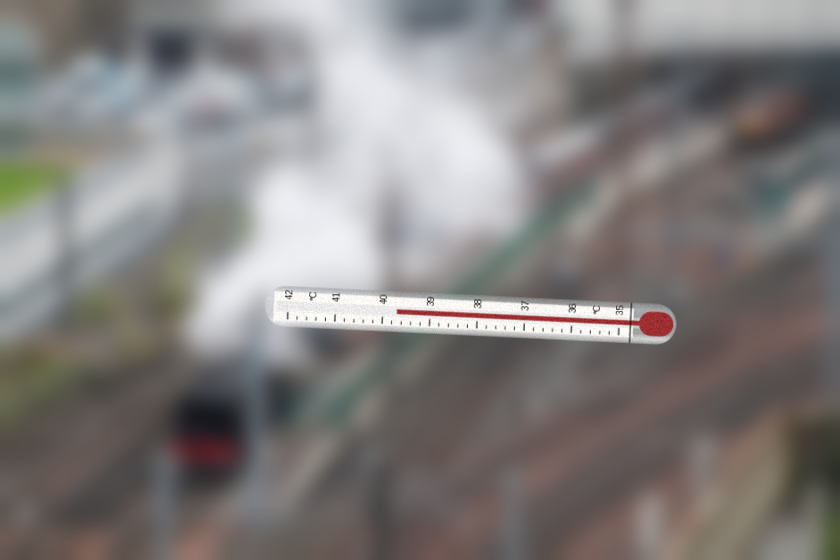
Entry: 39.7; °C
